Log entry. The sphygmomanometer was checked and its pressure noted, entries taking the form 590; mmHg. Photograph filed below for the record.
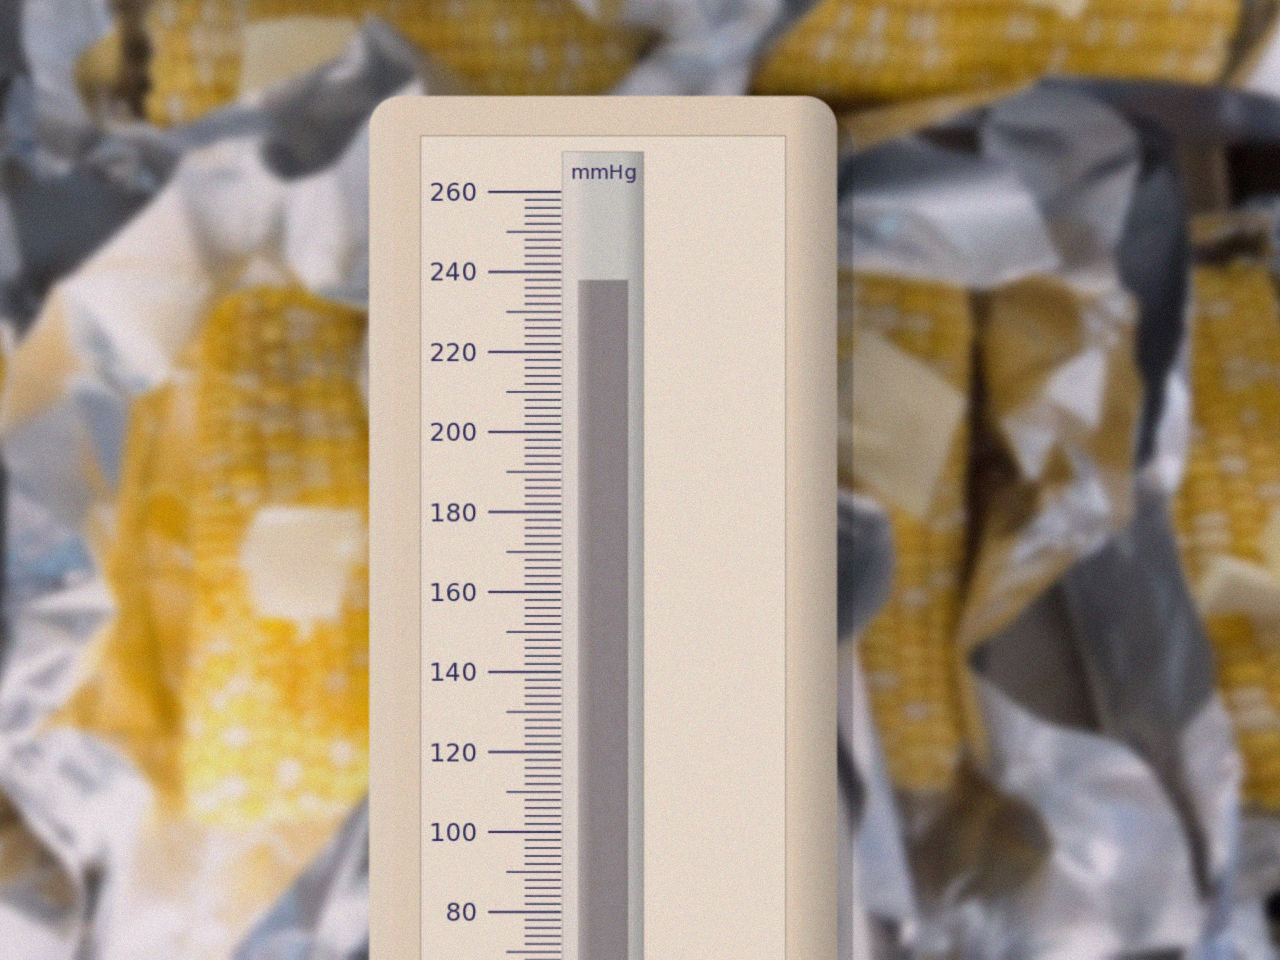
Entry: 238; mmHg
